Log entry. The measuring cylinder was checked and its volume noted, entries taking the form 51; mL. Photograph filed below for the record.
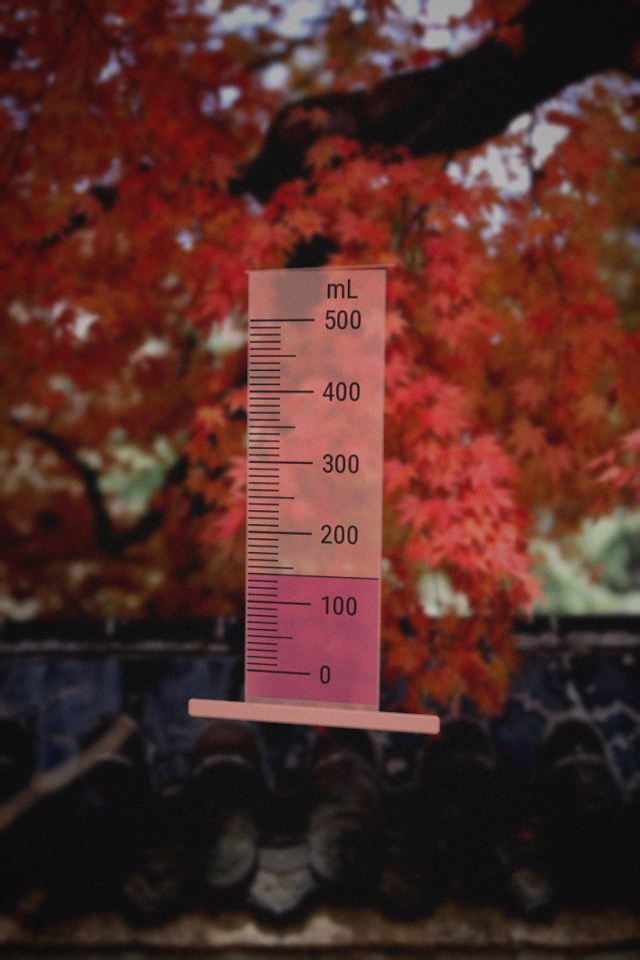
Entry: 140; mL
